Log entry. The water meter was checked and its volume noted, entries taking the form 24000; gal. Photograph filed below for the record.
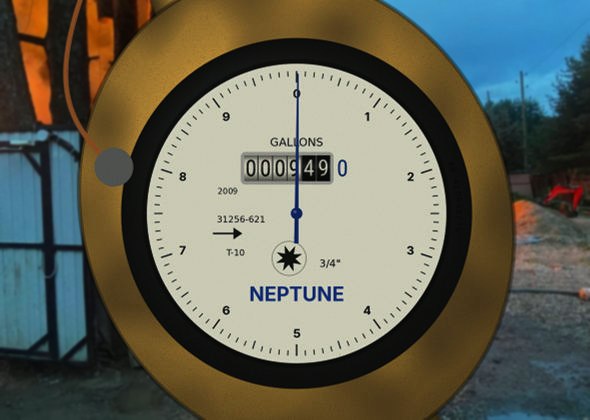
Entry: 9490.0; gal
